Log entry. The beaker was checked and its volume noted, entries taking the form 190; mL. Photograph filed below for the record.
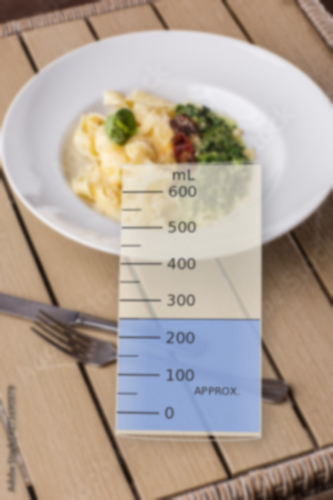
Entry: 250; mL
